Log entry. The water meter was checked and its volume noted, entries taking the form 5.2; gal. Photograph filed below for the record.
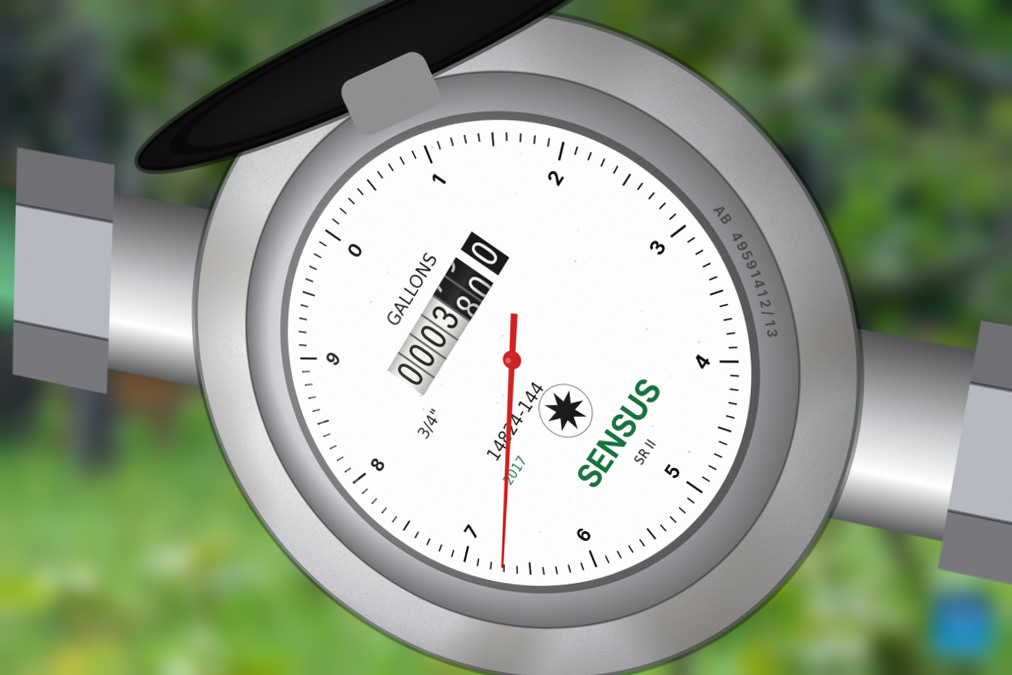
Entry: 3796.7; gal
